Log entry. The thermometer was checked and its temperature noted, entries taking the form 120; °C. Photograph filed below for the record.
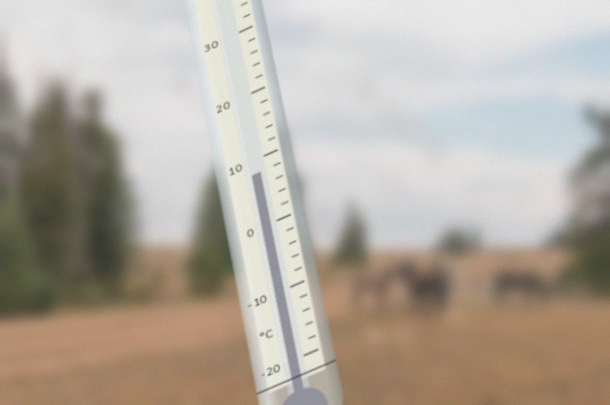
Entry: 8; °C
